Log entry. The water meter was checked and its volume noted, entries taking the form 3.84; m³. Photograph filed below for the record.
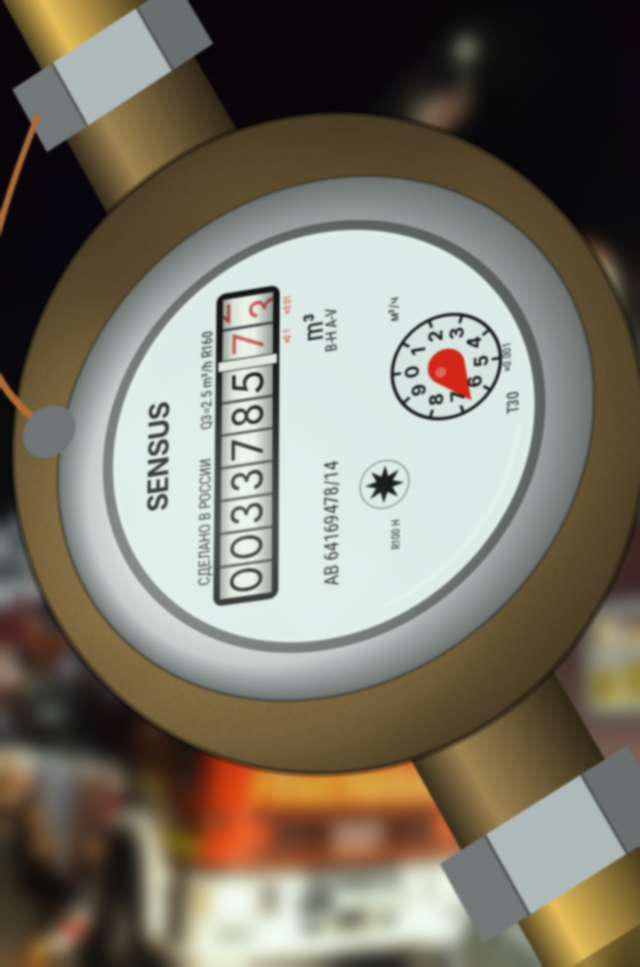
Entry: 33785.726; m³
